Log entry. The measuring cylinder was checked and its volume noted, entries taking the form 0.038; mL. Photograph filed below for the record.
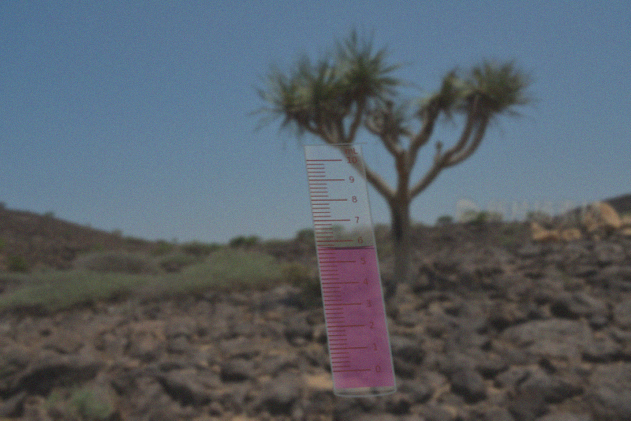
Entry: 5.6; mL
